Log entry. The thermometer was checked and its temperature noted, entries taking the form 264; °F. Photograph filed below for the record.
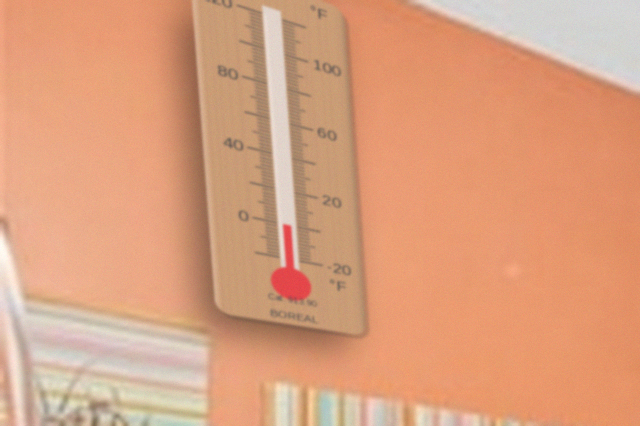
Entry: 0; °F
